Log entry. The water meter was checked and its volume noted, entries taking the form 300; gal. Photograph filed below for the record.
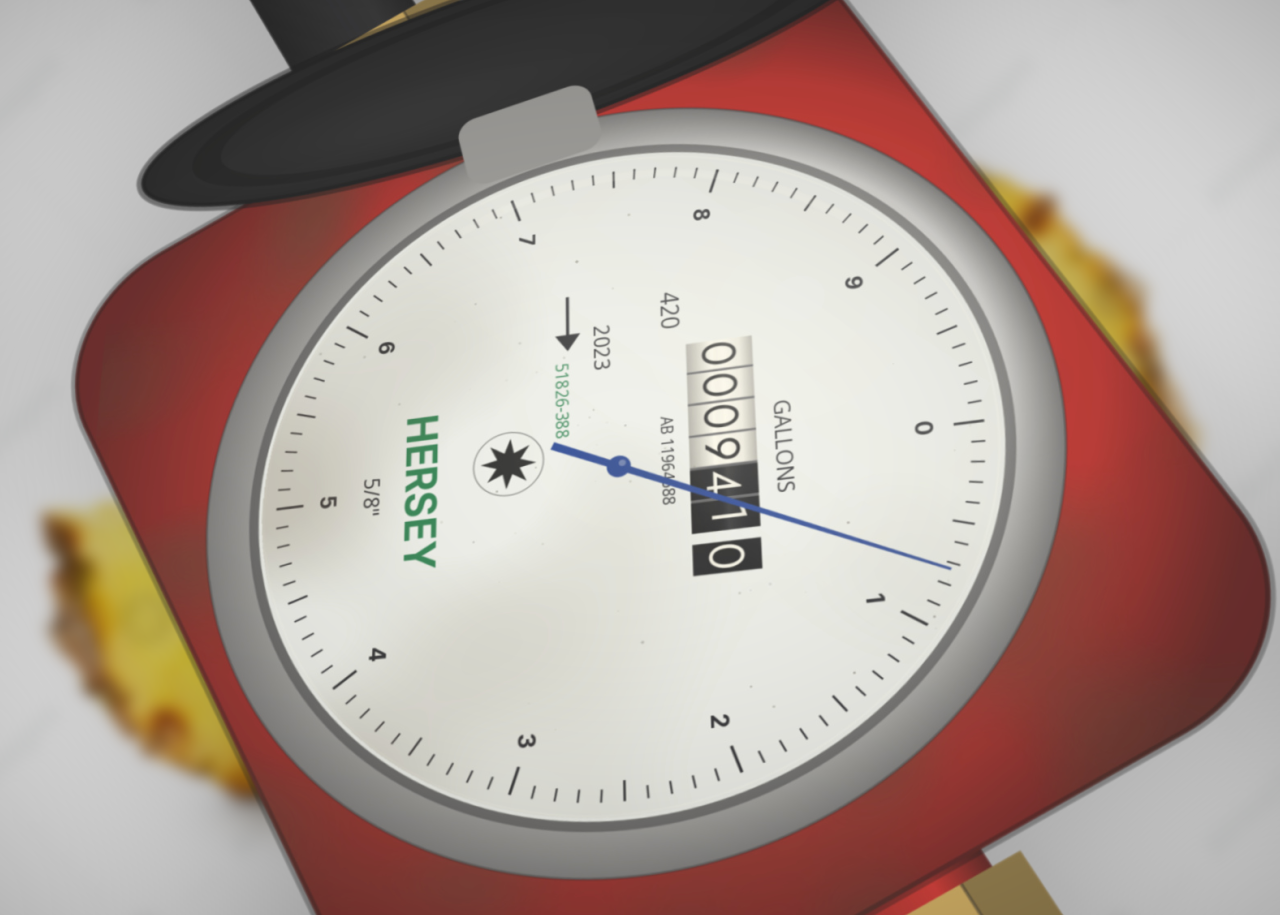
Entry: 9410.7; gal
